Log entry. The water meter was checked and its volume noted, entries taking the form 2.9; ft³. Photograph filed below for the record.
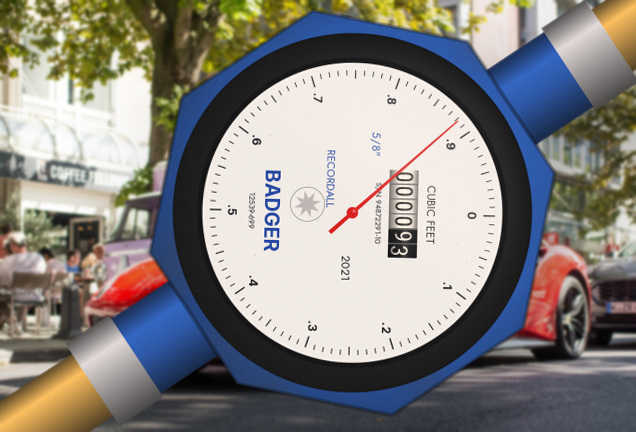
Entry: 92.88; ft³
